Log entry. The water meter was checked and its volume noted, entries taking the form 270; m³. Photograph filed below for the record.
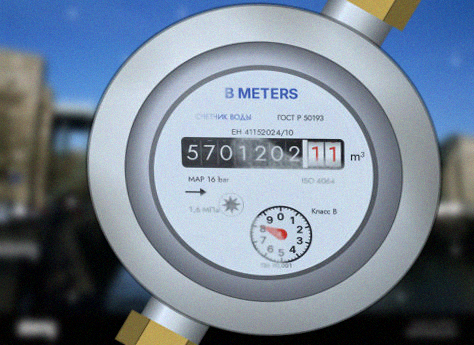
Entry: 5701202.118; m³
